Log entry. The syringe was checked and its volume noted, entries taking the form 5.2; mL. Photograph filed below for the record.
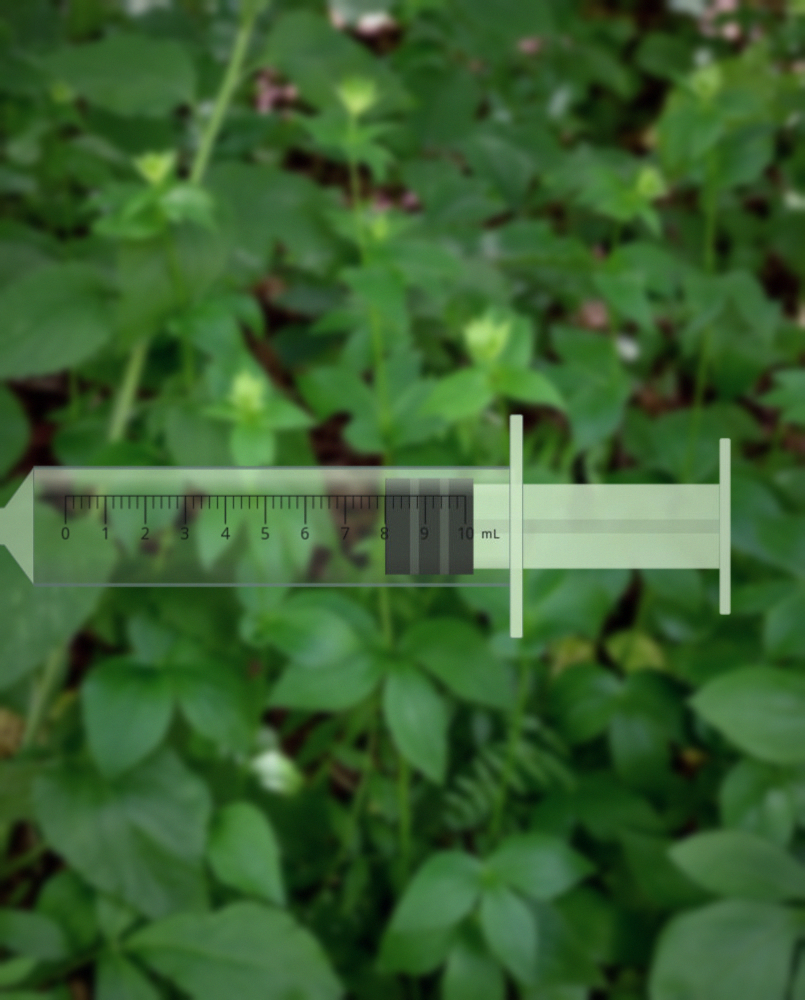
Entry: 8; mL
